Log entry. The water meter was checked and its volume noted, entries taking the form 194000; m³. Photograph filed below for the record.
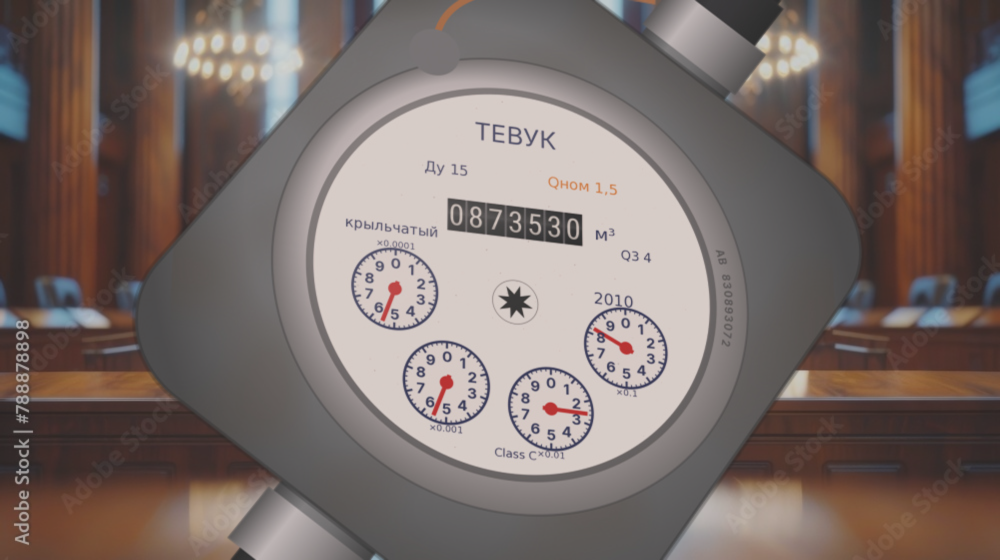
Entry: 873530.8255; m³
